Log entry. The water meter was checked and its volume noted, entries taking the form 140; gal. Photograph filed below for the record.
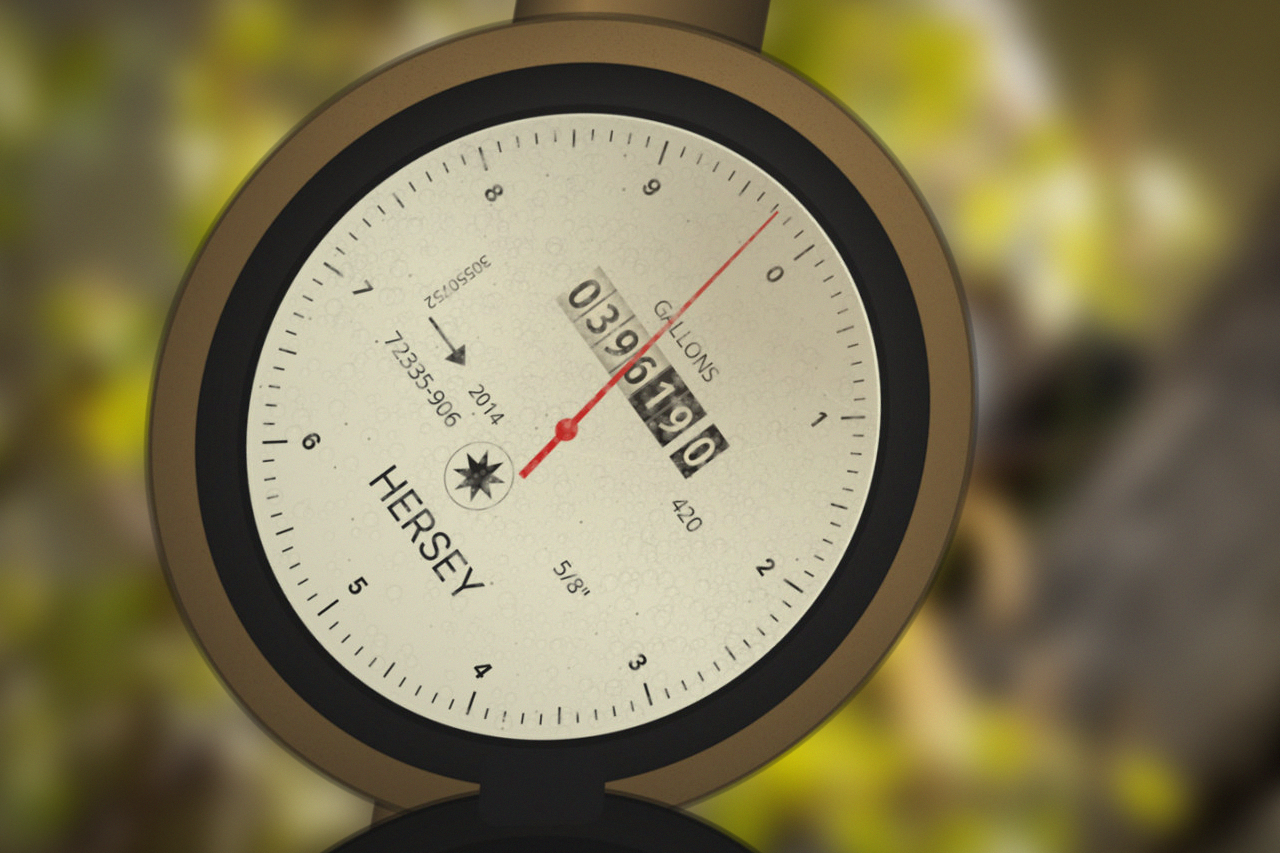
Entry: 396189.7; gal
